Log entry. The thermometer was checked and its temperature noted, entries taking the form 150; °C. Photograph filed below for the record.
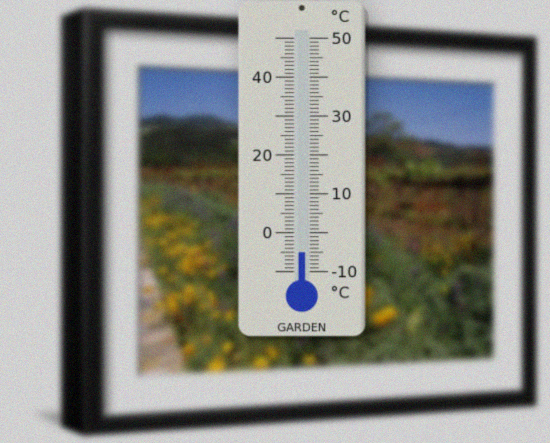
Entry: -5; °C
